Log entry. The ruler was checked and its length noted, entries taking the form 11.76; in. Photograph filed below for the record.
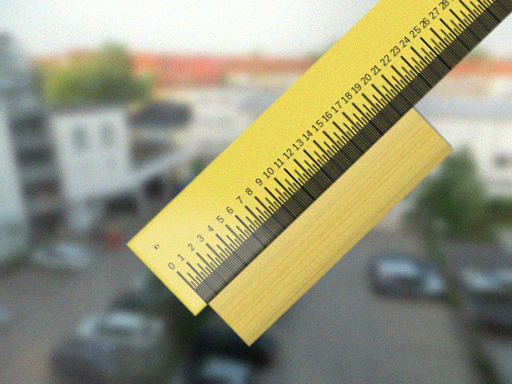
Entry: 21; in
